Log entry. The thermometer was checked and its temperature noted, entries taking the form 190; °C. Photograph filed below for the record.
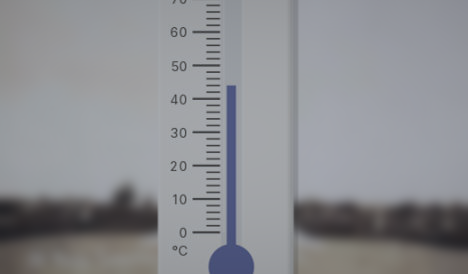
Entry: 44; °C
